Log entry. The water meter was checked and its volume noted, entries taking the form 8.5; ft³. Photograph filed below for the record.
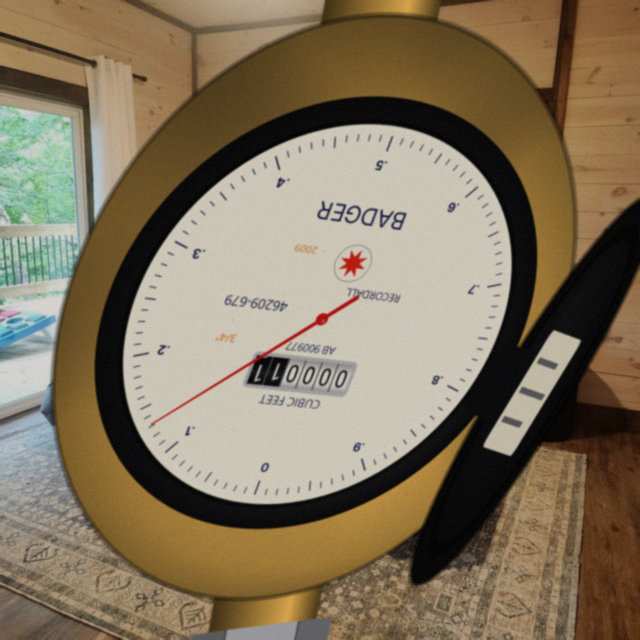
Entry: 11.13; ft³
